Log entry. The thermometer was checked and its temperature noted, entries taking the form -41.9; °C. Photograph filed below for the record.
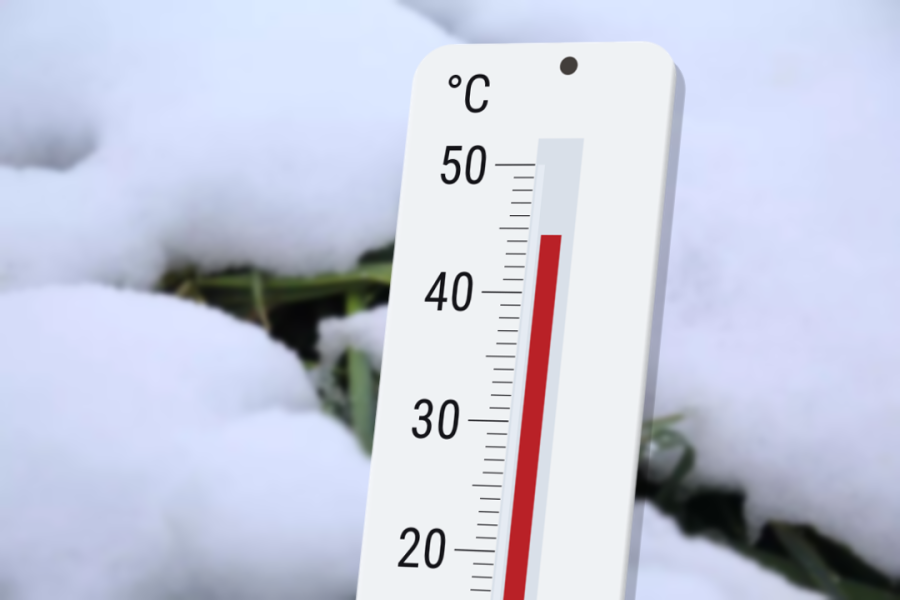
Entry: 44.5; °C
